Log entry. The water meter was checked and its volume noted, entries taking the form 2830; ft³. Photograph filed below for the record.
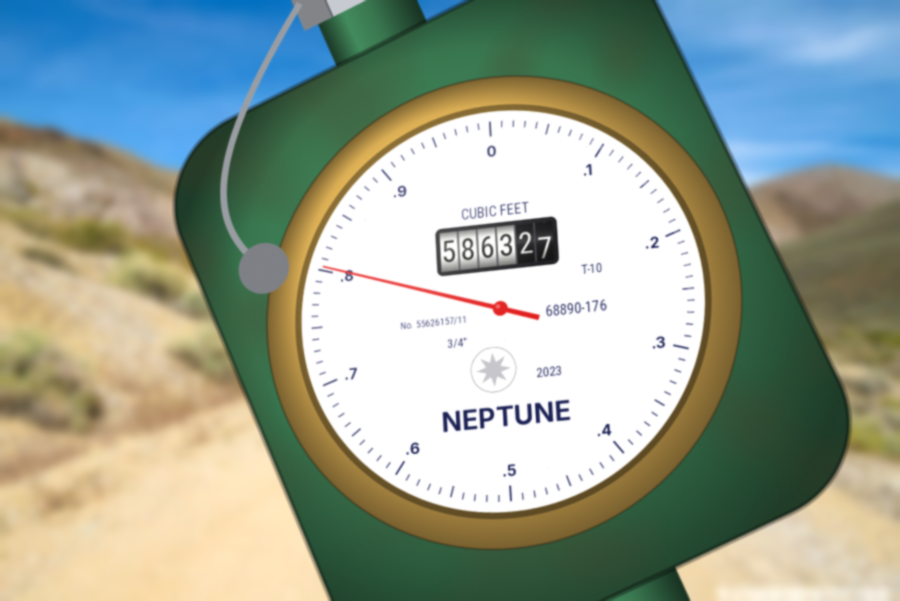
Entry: 586326.80; ft³
